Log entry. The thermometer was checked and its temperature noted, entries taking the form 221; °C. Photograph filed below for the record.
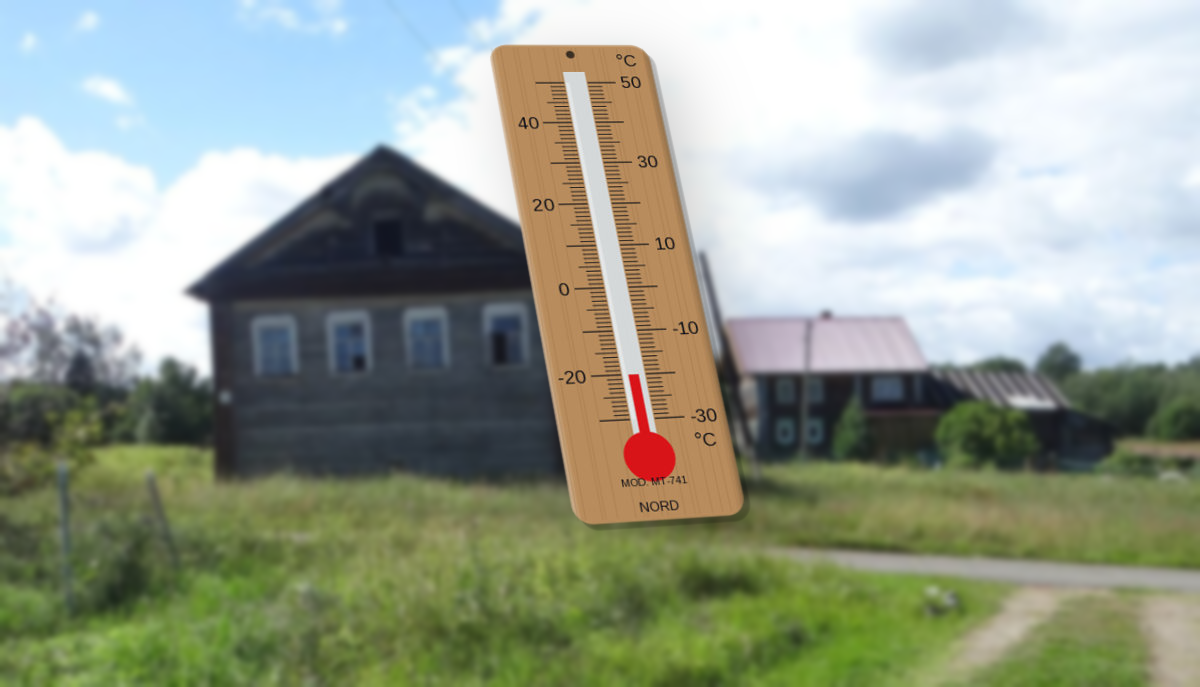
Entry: -20; °C
